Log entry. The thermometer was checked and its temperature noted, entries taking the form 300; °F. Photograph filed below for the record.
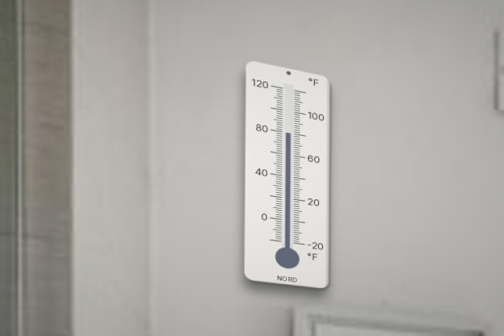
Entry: 80; °F
